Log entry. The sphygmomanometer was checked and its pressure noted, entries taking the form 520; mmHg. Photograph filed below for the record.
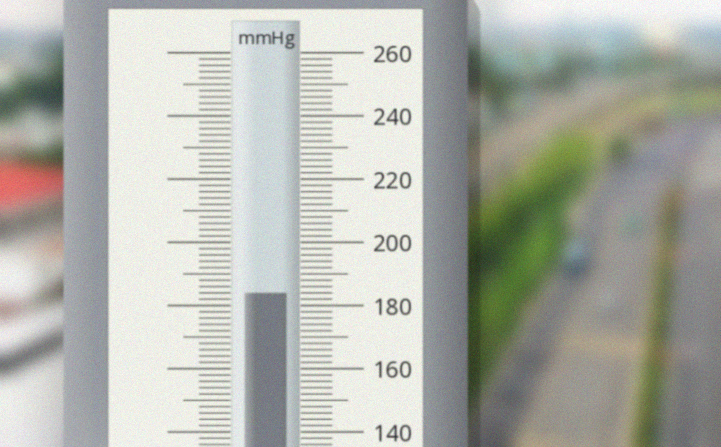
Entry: 184; mmHg
